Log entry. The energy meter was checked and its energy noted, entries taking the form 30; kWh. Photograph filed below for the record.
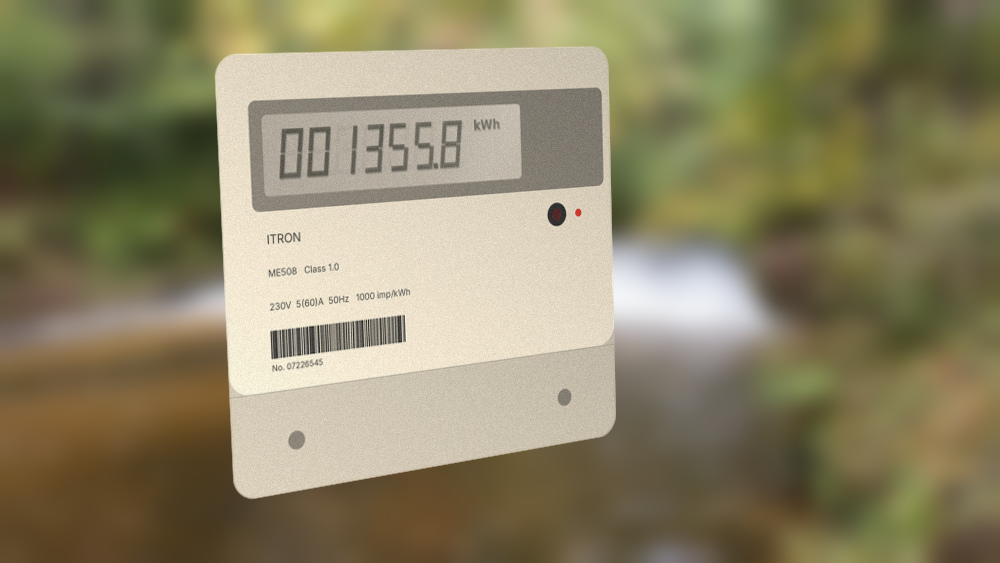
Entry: 1355.8; kWh
